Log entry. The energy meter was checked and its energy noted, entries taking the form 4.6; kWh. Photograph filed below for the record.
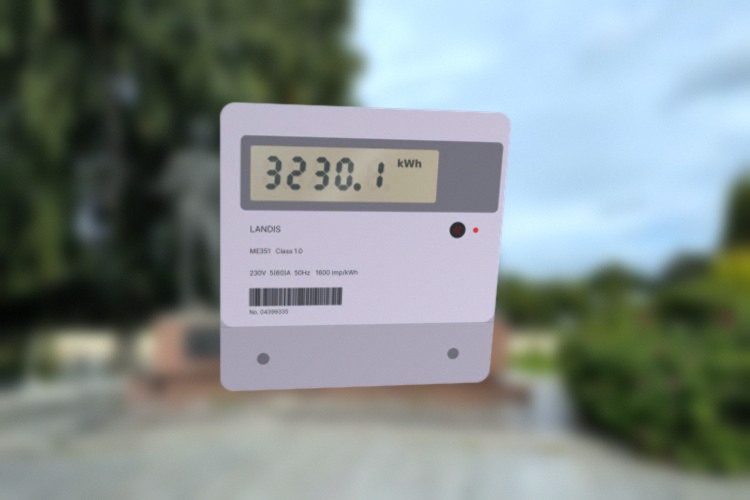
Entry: 3230.1; kWh
